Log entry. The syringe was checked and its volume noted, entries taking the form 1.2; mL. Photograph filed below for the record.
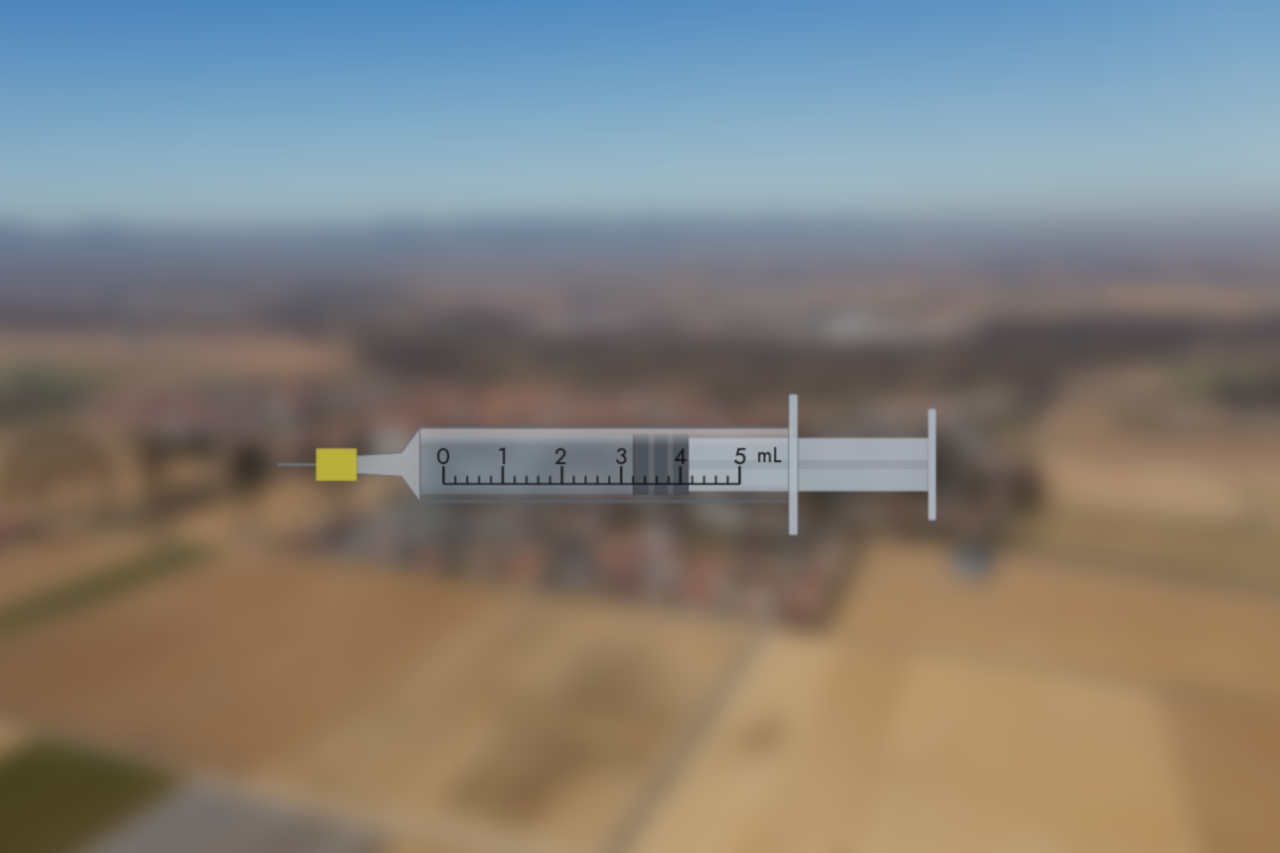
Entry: 3.2; mL
